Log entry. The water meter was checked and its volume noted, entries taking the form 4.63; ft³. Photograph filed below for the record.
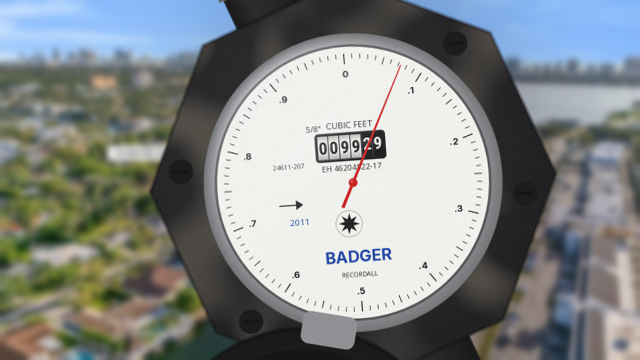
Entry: 9929.07; ft³
